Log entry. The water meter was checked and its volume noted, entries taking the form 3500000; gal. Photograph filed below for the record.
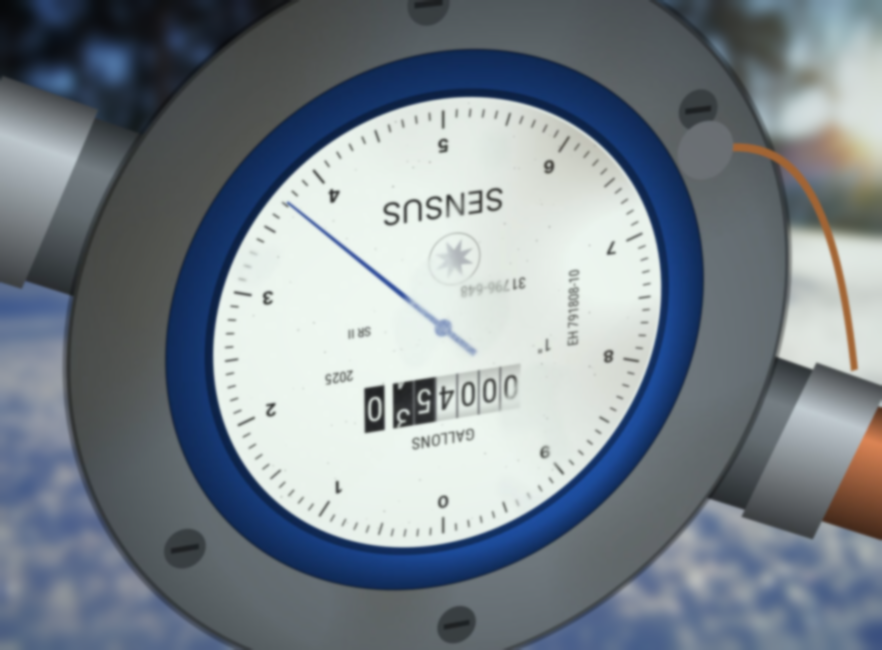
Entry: 4533.7; gal
